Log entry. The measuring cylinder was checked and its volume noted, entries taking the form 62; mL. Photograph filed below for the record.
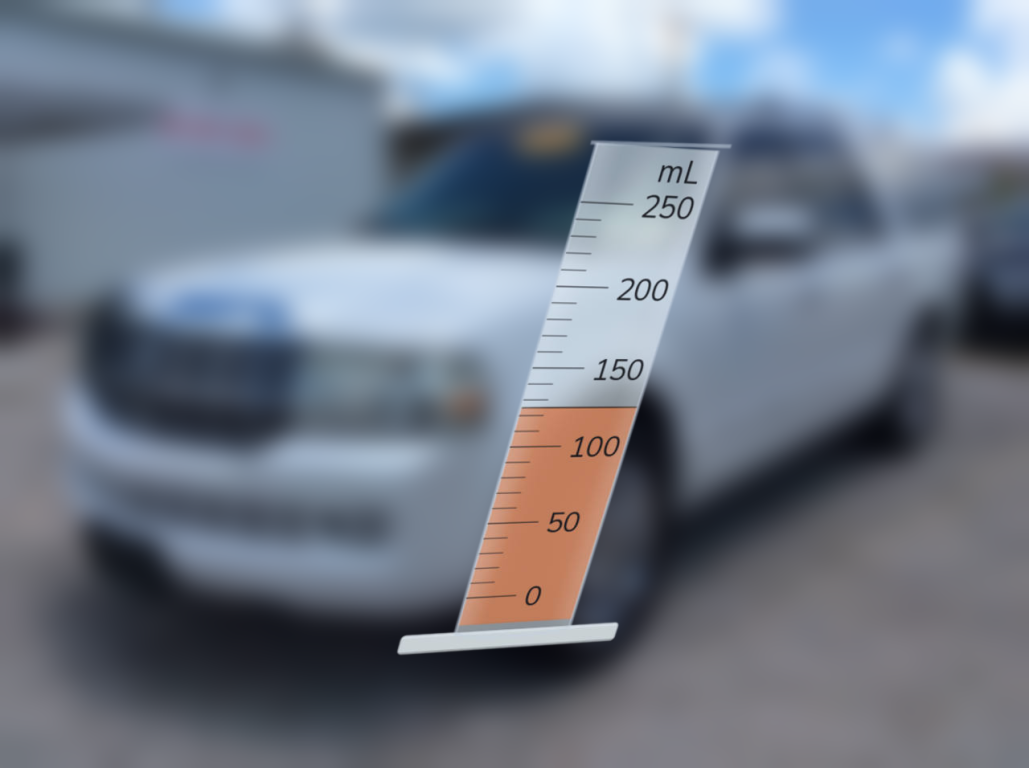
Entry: 125; mL
